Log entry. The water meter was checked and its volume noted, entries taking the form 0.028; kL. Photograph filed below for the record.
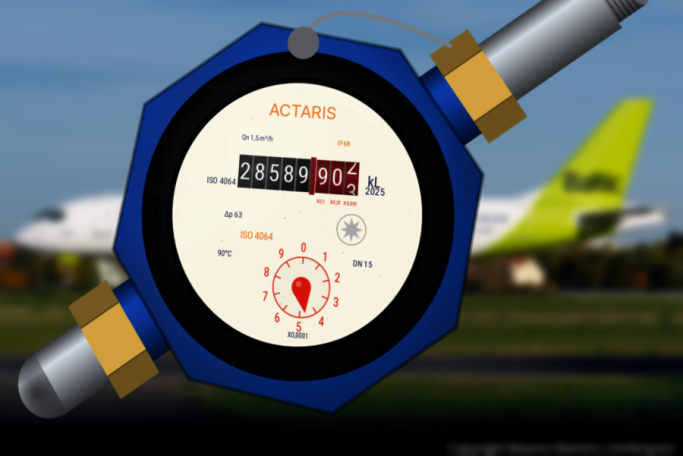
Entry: 28589.9024; kL
